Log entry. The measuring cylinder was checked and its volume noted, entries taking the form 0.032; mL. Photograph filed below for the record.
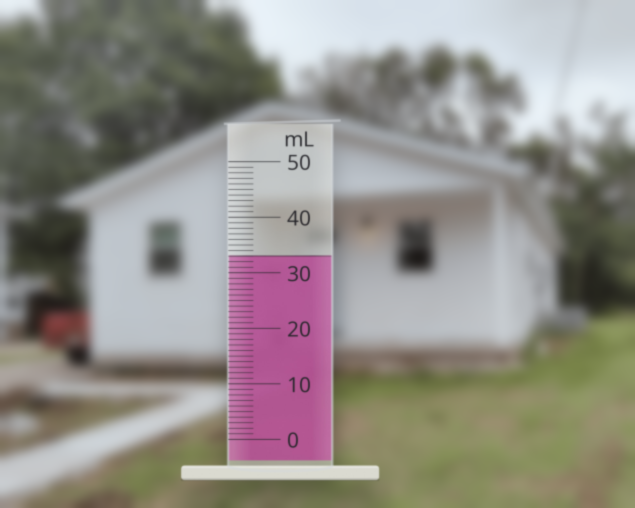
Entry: 33; mL
